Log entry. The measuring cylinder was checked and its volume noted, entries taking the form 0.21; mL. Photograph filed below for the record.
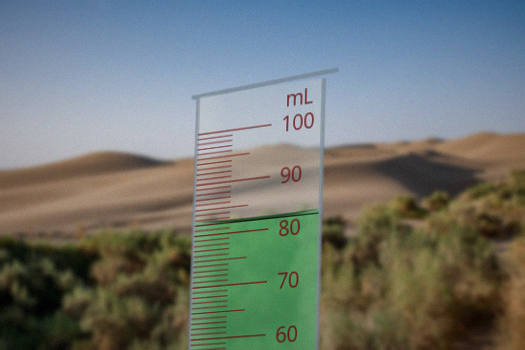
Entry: 82; mL
